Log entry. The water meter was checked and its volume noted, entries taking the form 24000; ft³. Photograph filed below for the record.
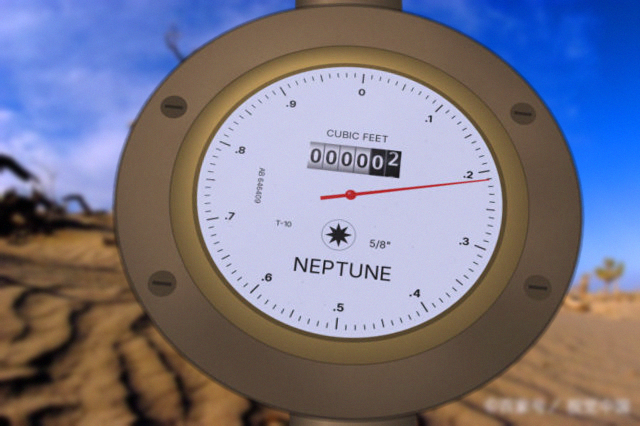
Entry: 2.21; ft³
